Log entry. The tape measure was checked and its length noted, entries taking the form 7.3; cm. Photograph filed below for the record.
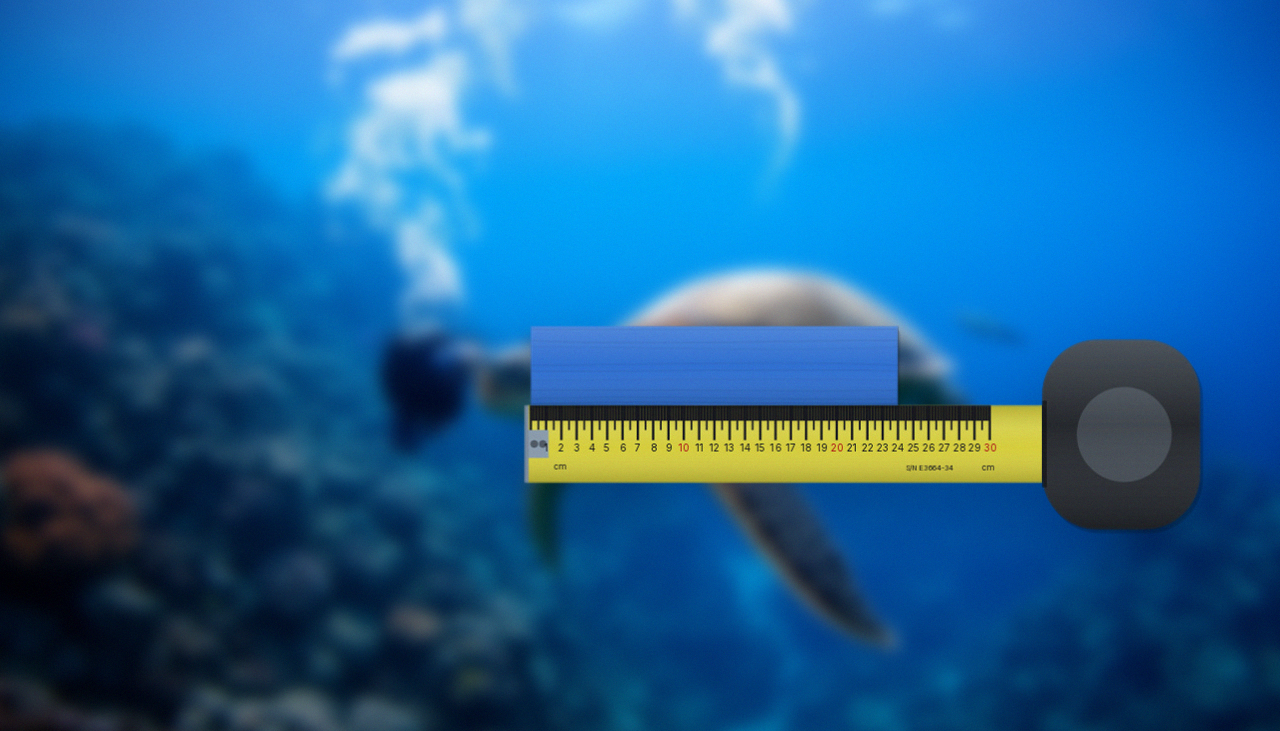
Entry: 24; cm
